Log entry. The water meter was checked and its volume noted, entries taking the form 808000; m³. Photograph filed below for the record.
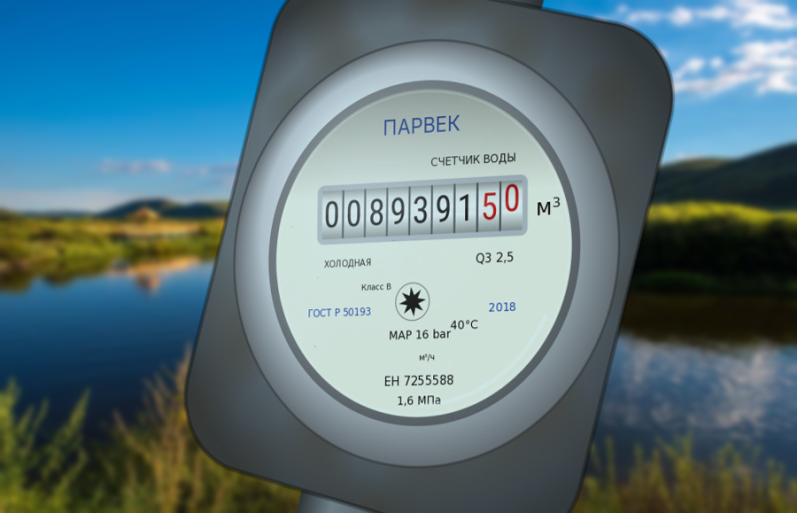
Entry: 89391.50; m³
